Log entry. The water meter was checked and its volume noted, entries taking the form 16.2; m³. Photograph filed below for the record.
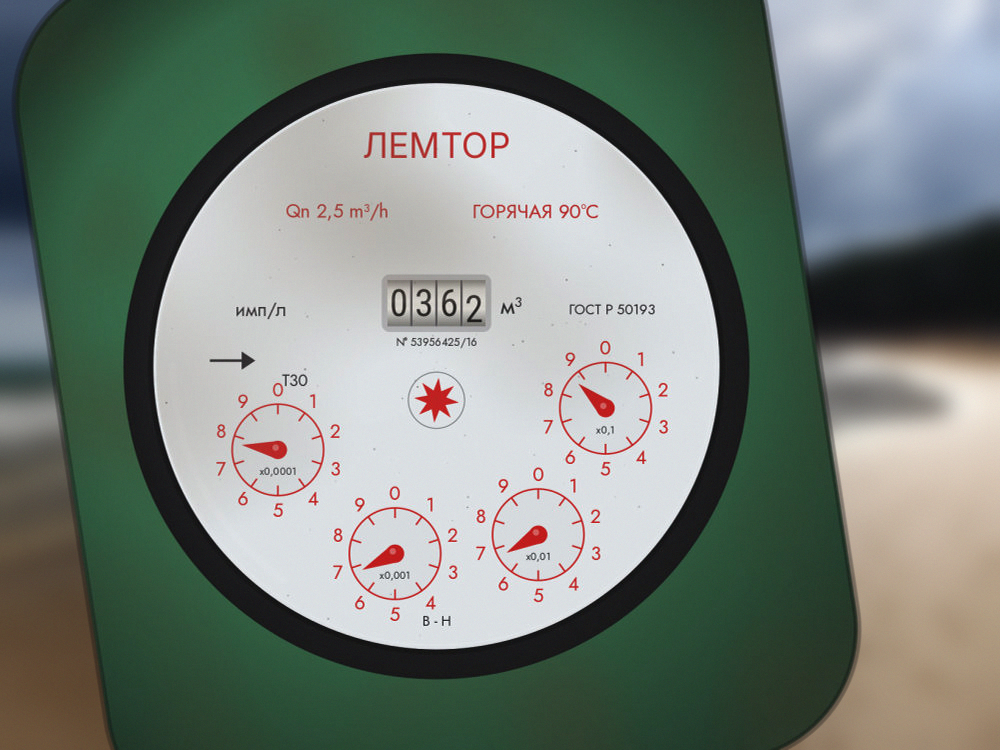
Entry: 361.8667; m³
